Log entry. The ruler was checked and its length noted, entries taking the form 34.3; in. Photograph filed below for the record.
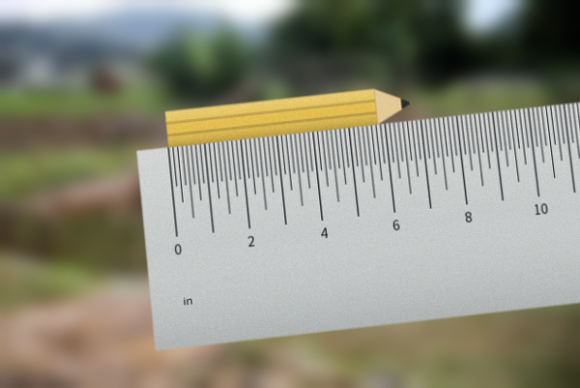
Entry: 6.75; in
